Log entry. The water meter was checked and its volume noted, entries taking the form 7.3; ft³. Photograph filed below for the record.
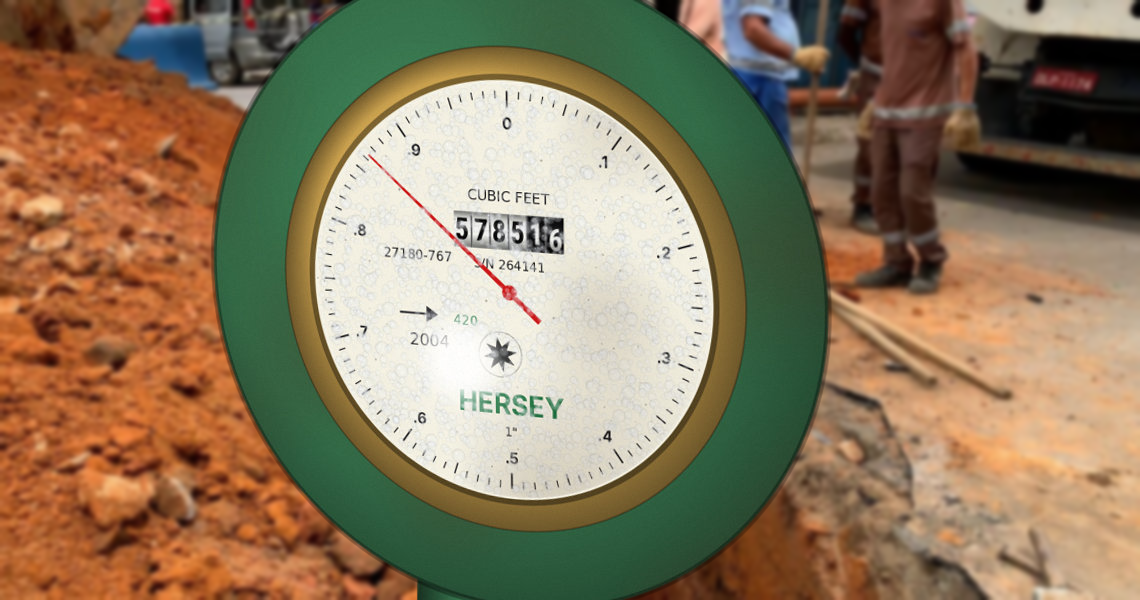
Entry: 578515.86; ft³
